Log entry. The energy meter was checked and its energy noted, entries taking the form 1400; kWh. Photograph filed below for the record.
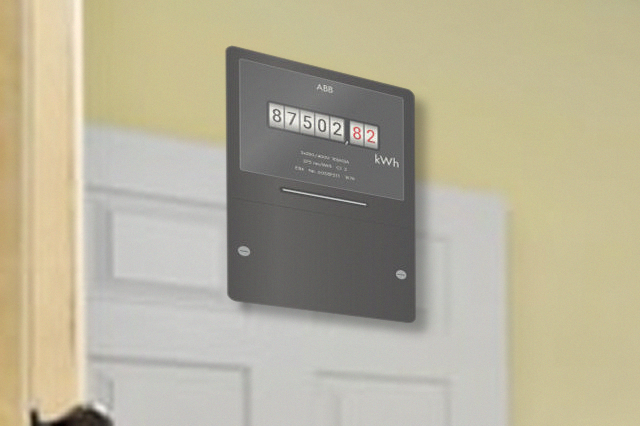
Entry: 87502.82; kWh
